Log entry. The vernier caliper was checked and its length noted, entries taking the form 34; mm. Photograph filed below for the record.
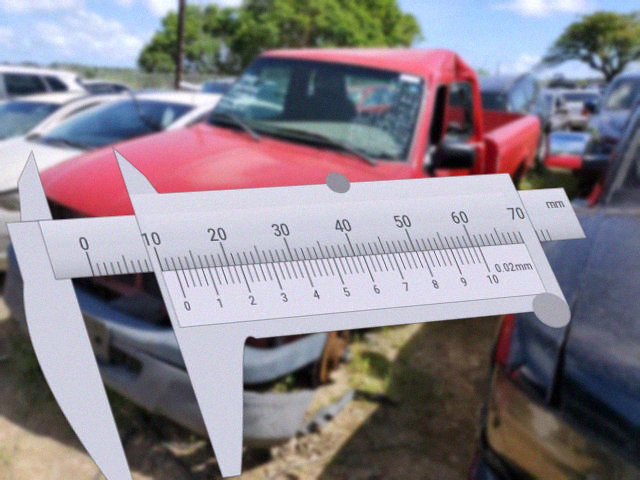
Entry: 12.0; mm
